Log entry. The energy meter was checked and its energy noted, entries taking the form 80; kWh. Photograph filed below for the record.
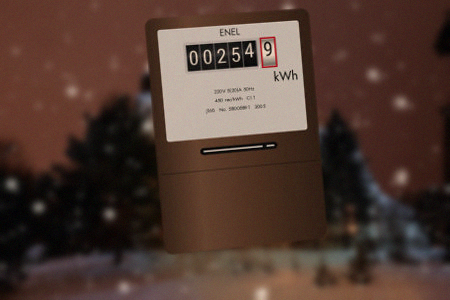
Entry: 254.9; kWh
